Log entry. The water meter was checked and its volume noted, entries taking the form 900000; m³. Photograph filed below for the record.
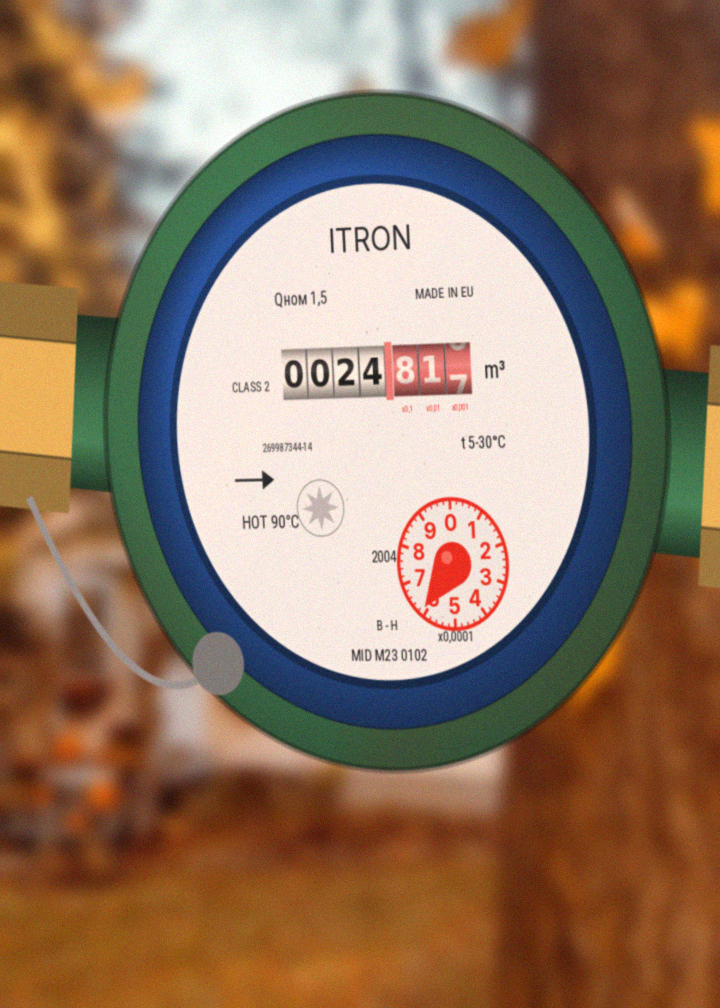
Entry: 24.8166; m³
